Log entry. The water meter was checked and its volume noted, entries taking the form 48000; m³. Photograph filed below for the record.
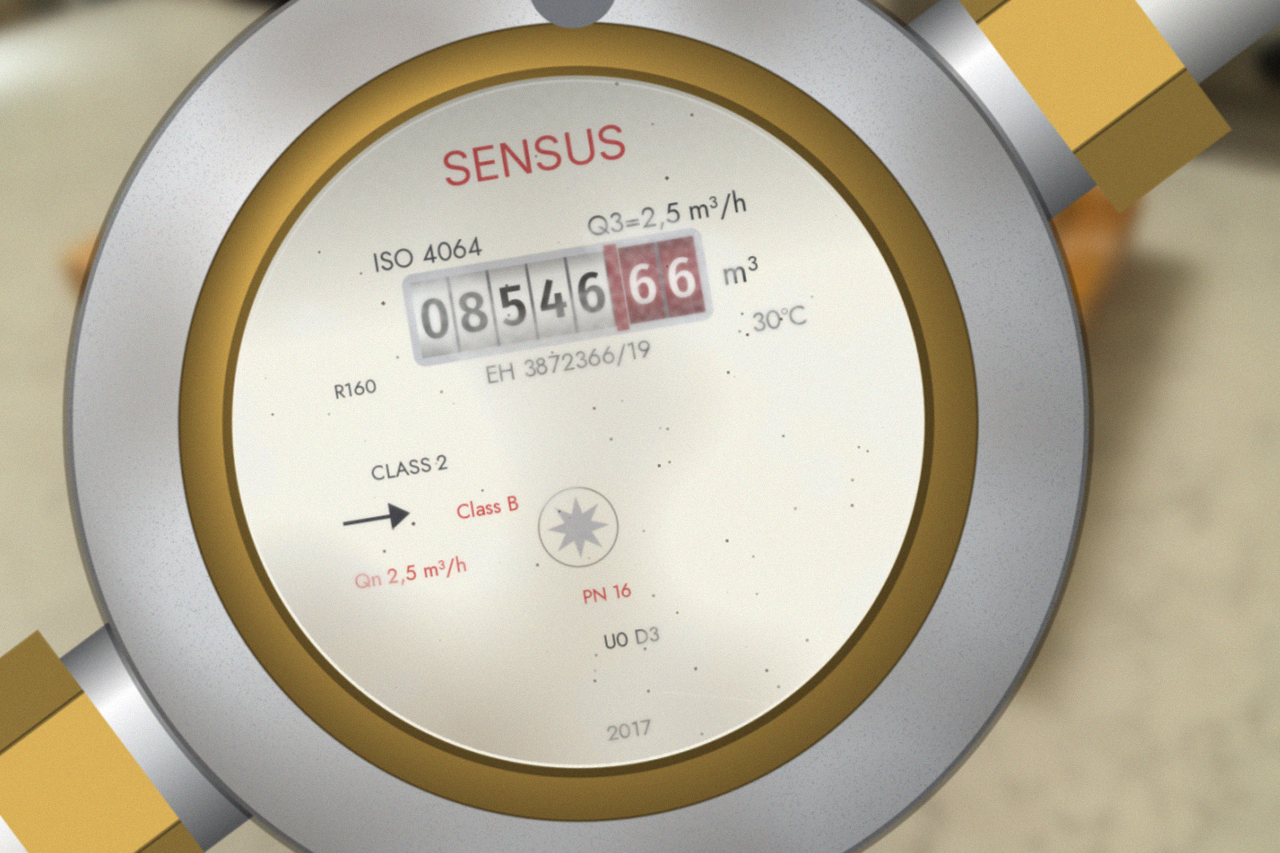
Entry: 8546.66; m³
